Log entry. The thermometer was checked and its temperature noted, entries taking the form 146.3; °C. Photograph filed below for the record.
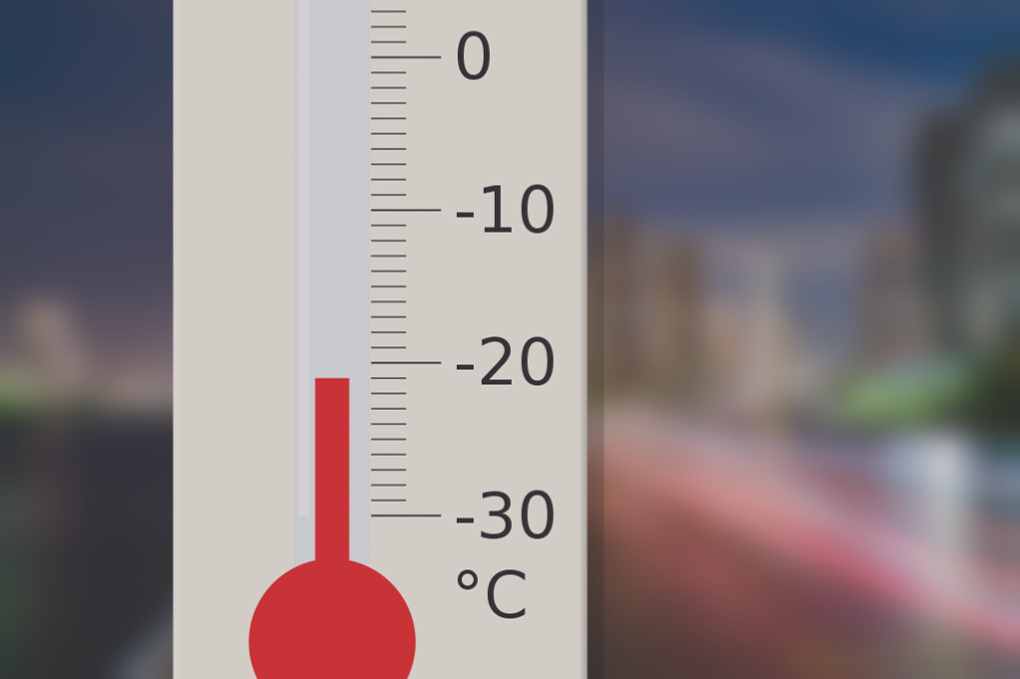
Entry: -21; °C
